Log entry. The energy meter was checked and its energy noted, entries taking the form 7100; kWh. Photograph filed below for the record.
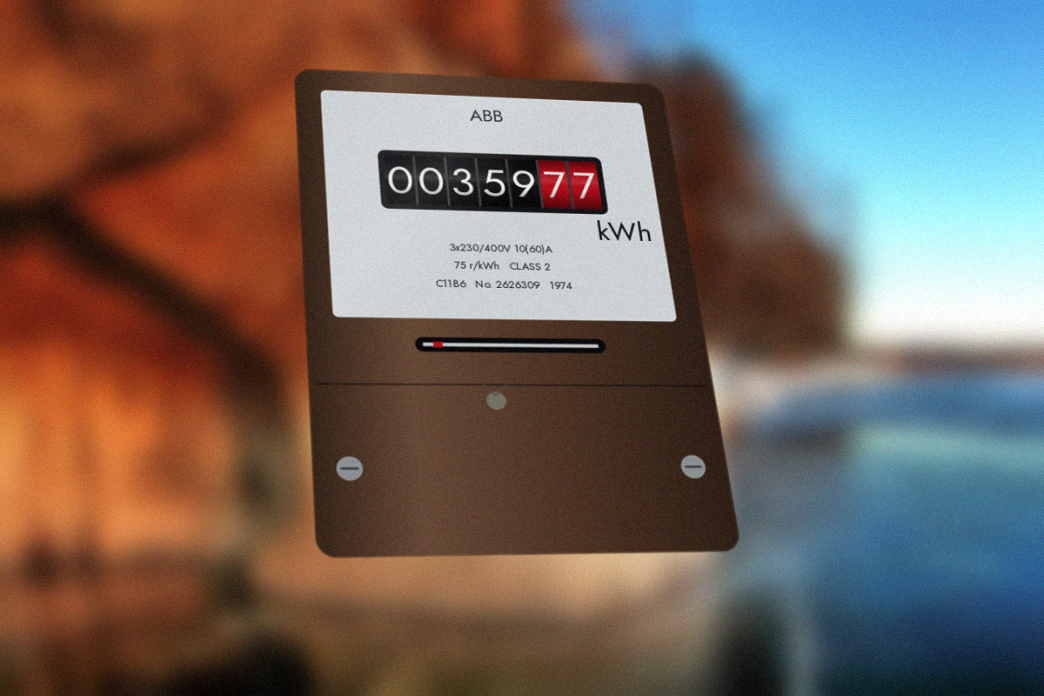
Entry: 359.77; kWh
